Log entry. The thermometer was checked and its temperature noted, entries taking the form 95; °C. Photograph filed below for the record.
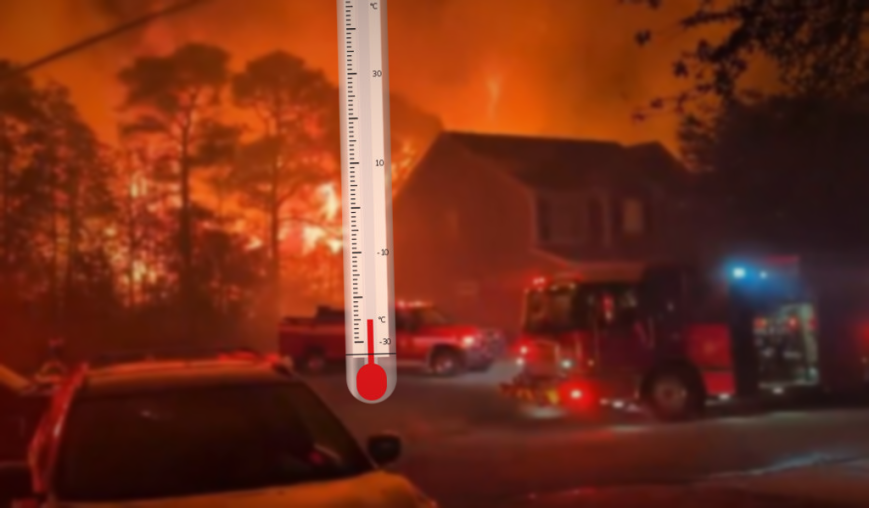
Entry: -25; °C
